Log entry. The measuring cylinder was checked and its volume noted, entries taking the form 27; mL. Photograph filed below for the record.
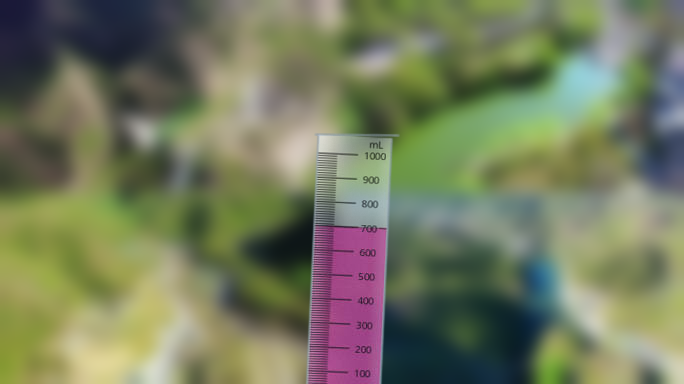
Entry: 700; mL
